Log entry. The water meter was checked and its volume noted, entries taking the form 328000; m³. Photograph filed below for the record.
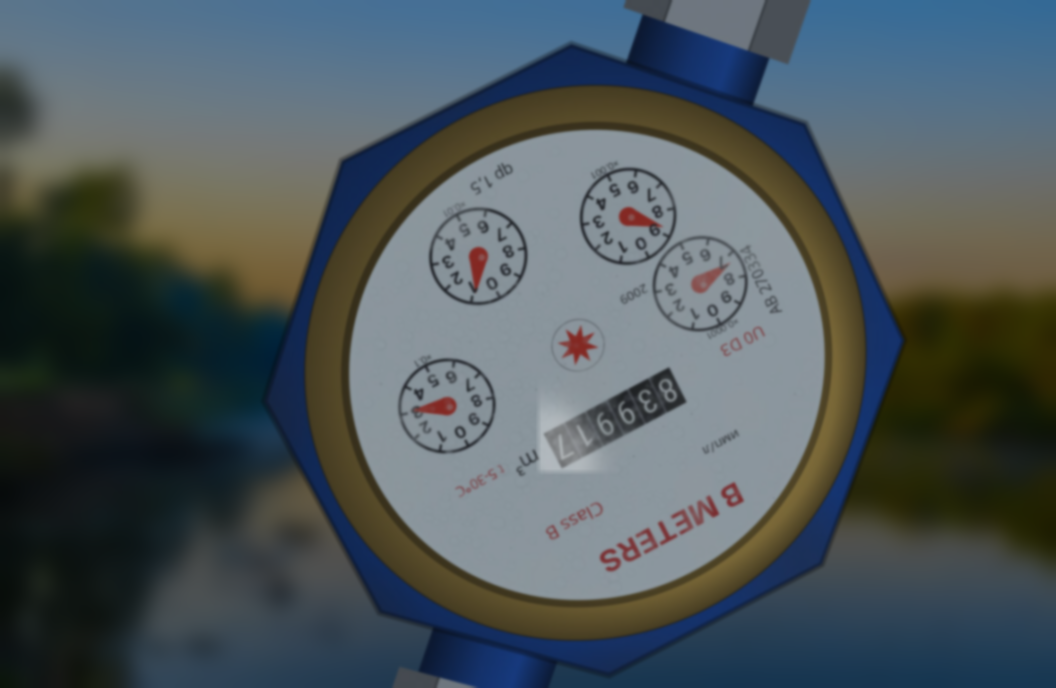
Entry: 839917.3087; m³
